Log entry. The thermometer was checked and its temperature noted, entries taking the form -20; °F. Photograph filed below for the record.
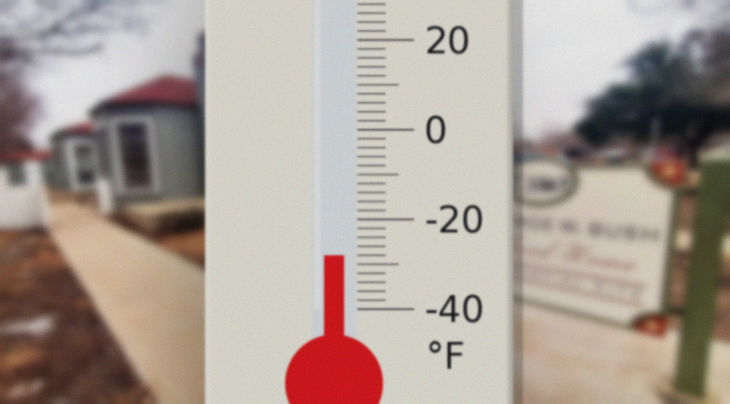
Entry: -28; °F
